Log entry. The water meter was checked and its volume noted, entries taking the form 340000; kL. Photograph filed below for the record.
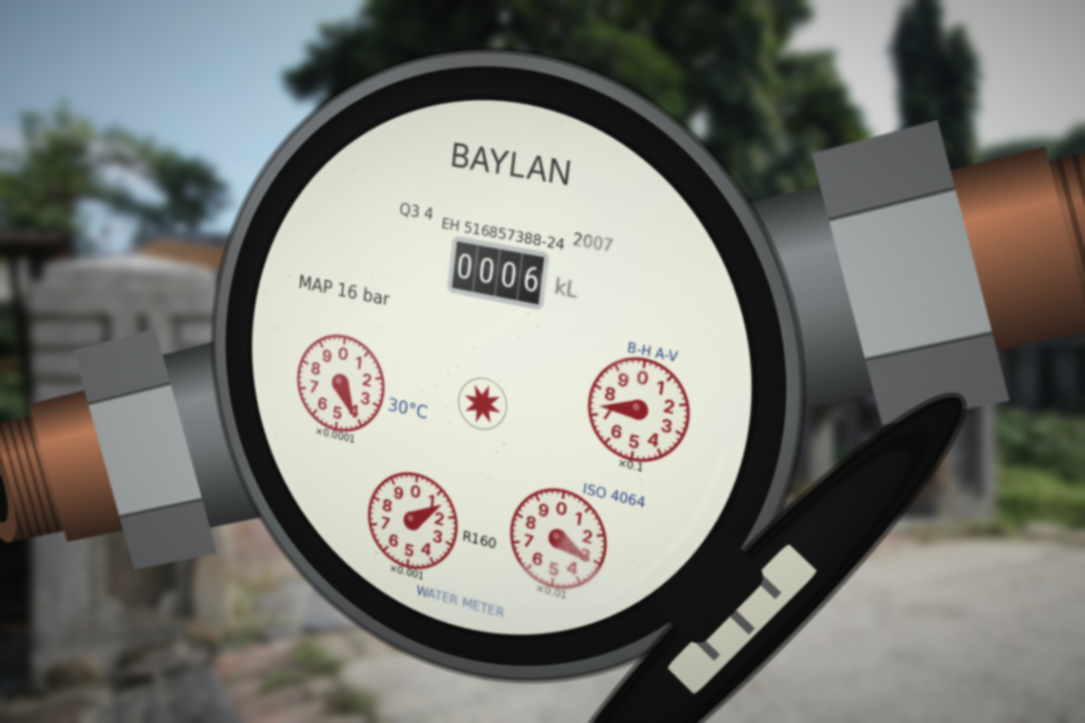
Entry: 6.7314; kL
